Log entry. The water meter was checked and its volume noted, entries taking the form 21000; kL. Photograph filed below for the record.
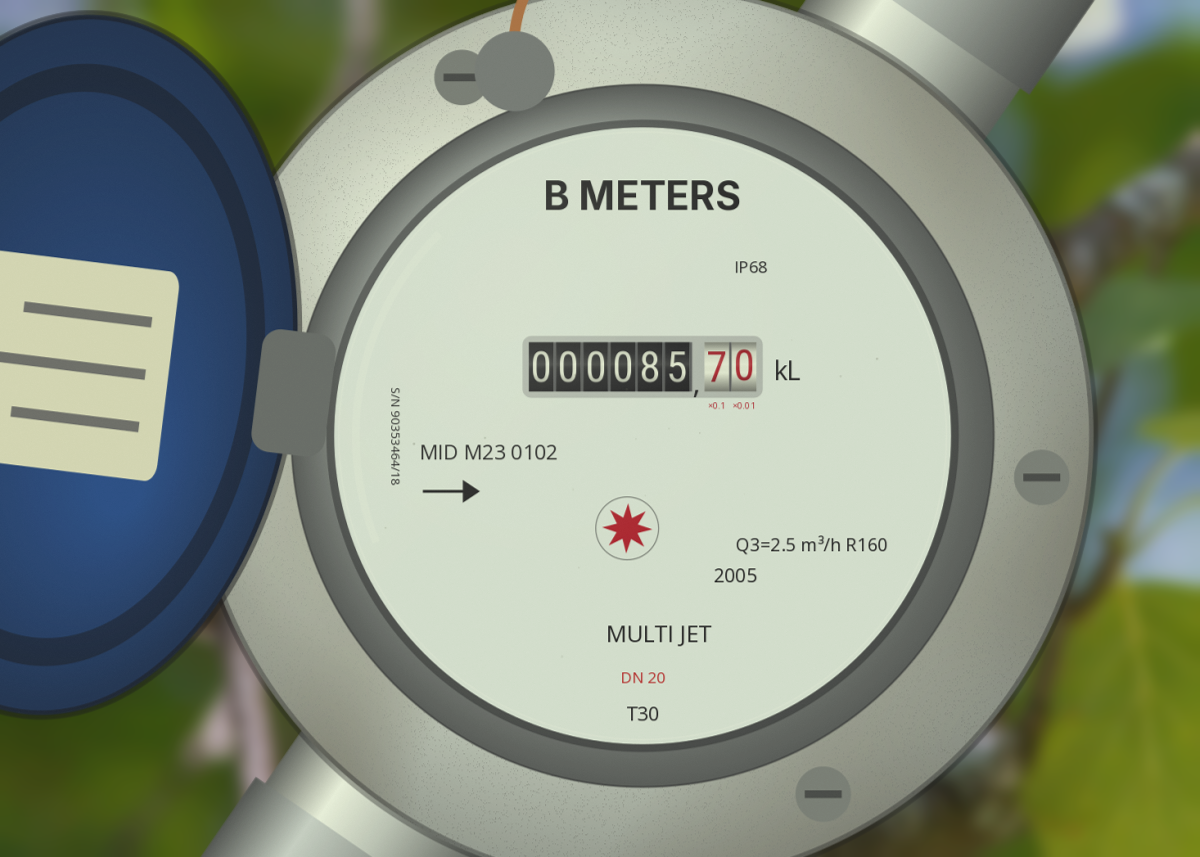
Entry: 85.70; kL
